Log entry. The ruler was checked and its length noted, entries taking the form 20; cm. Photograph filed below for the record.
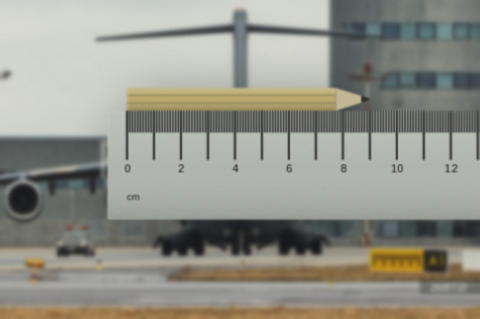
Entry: 9; cm
